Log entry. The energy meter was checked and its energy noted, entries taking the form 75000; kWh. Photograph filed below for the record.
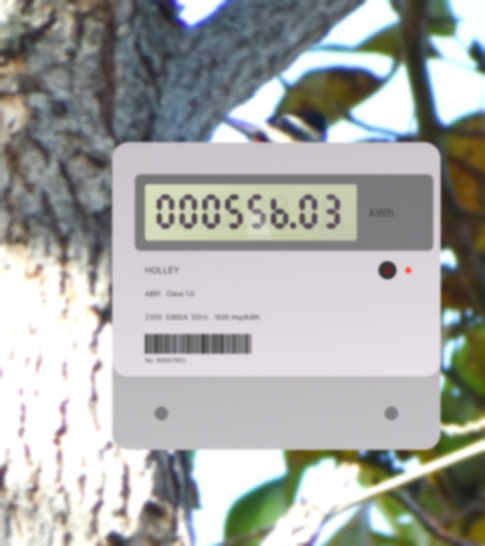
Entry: 556.03; kWh
